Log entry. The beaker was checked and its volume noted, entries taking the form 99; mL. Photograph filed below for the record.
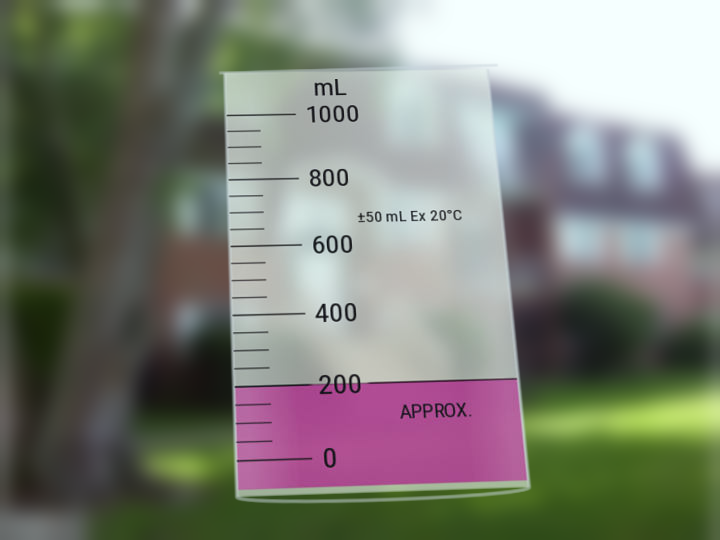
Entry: 200; mL
